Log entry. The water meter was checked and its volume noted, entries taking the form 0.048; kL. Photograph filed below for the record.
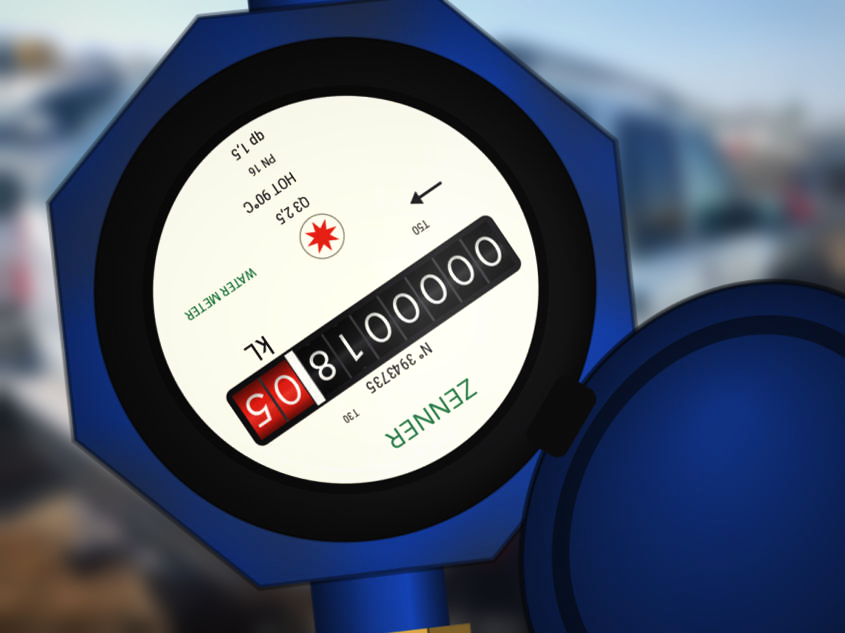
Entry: 18.05; kL
